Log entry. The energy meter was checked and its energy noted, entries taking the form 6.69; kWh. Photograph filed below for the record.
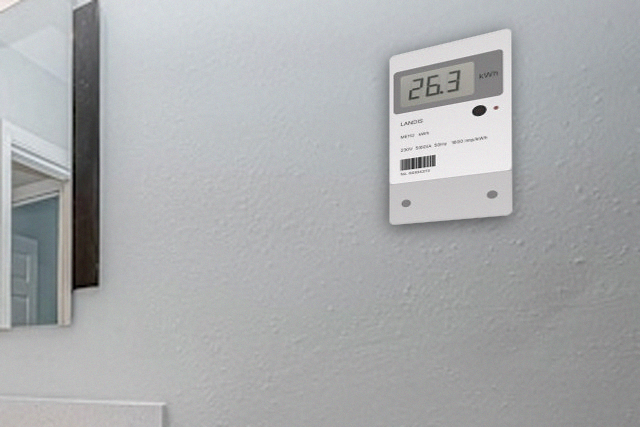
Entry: 26.3; kWh
